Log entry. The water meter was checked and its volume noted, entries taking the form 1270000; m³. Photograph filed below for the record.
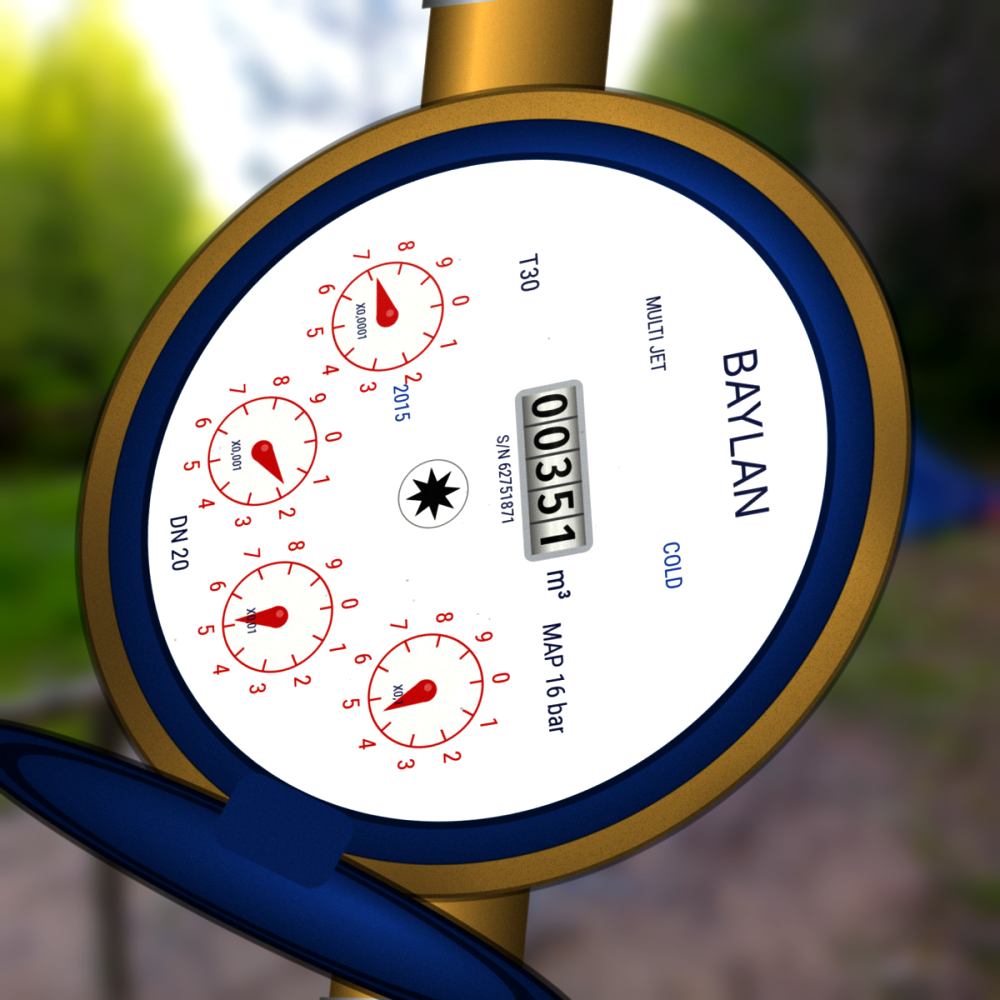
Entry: 351.4517; m³
